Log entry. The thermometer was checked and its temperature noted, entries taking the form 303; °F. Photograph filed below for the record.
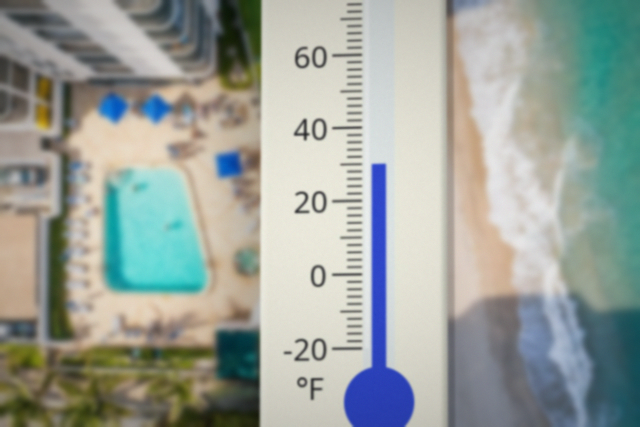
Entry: 30; °F
